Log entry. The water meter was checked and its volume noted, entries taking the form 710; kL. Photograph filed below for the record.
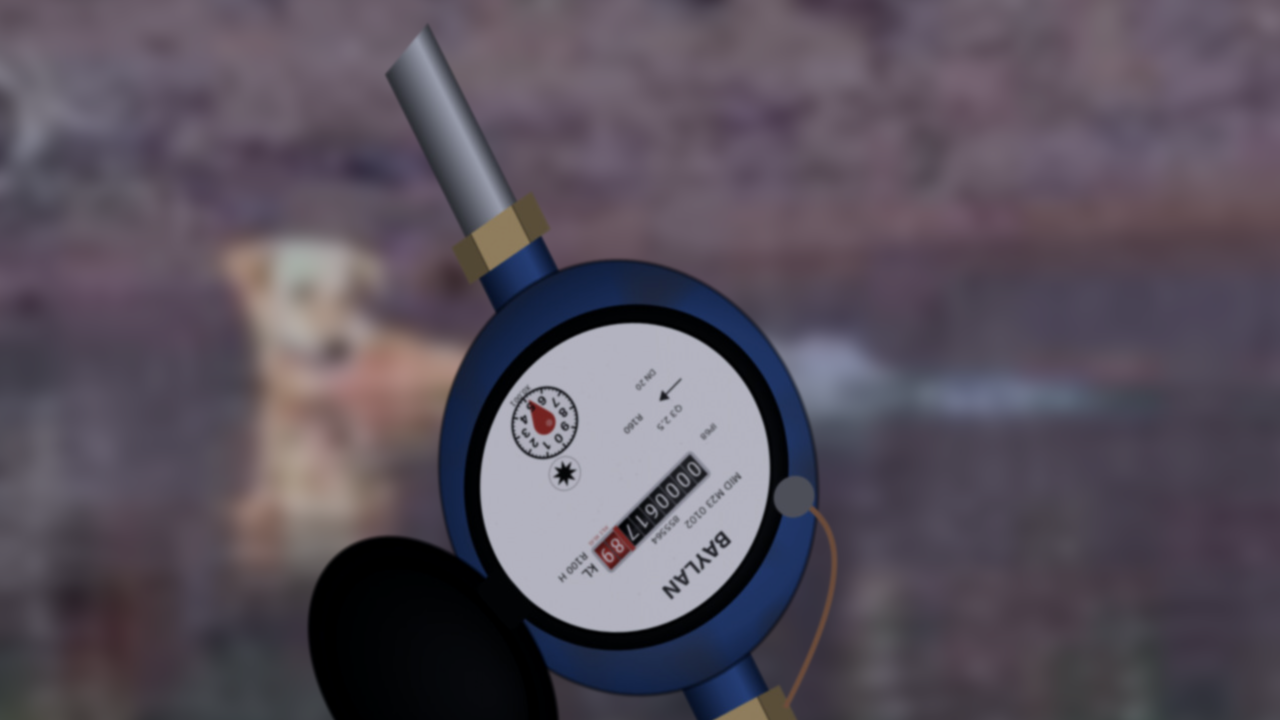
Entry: 617.895; kL
